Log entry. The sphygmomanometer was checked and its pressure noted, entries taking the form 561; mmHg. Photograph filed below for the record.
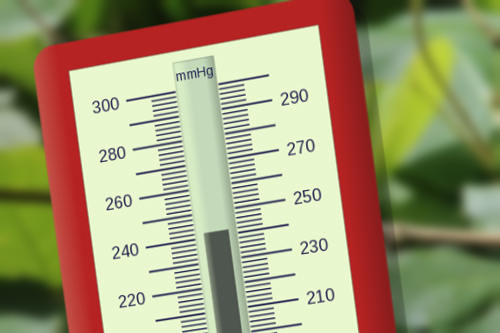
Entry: 242; mmHg
